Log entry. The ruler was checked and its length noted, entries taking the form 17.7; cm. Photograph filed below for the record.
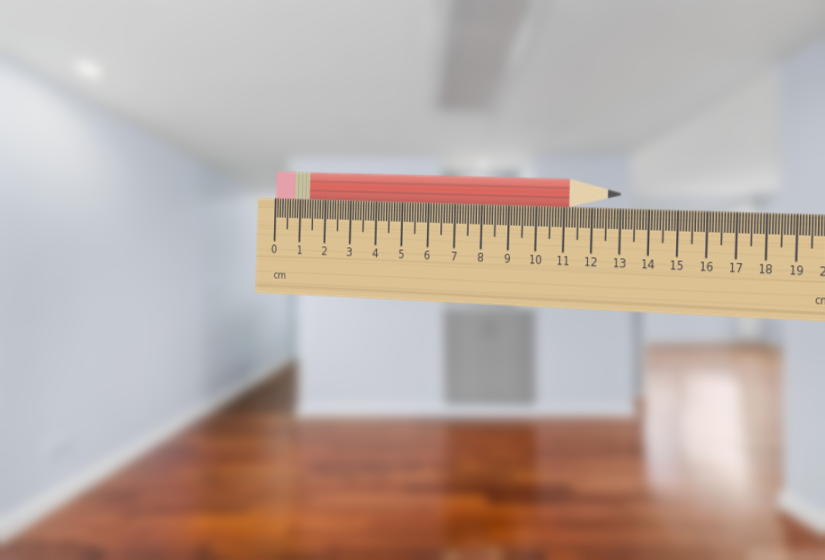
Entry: 13; cm
